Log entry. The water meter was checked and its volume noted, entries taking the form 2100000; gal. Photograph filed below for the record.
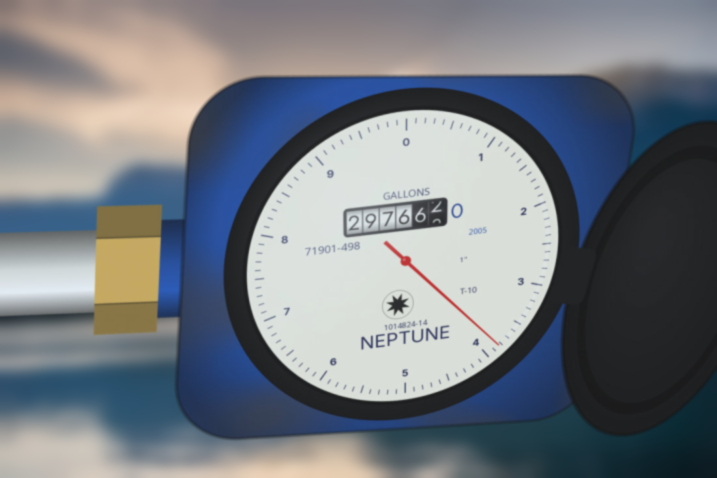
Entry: 2976623.8; gal
